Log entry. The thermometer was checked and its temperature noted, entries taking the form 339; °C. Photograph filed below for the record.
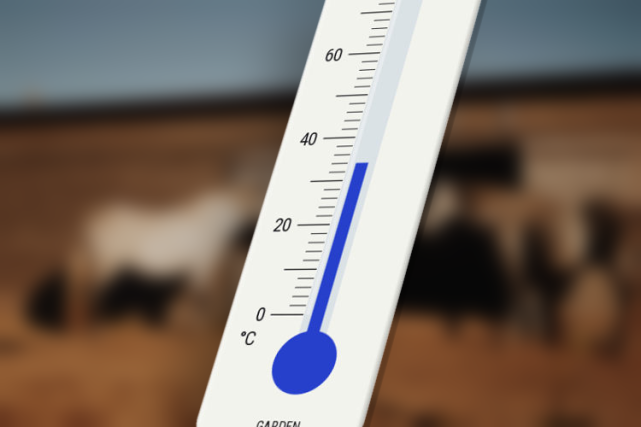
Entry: 34; °C
